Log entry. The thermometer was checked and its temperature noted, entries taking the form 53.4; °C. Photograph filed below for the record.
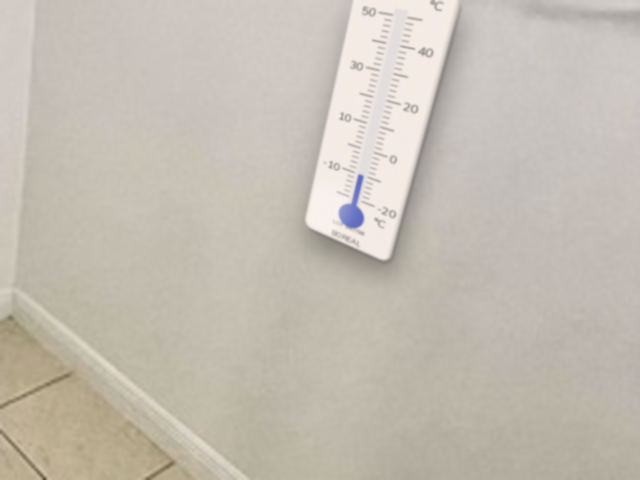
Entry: -10; °C
